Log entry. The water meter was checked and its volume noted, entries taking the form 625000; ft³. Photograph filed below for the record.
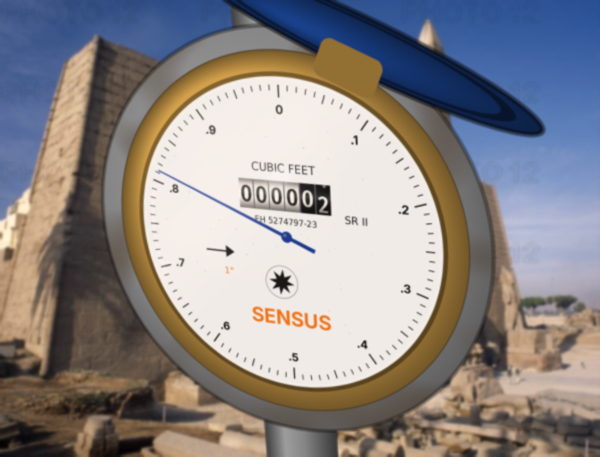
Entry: 1.81; ft³
